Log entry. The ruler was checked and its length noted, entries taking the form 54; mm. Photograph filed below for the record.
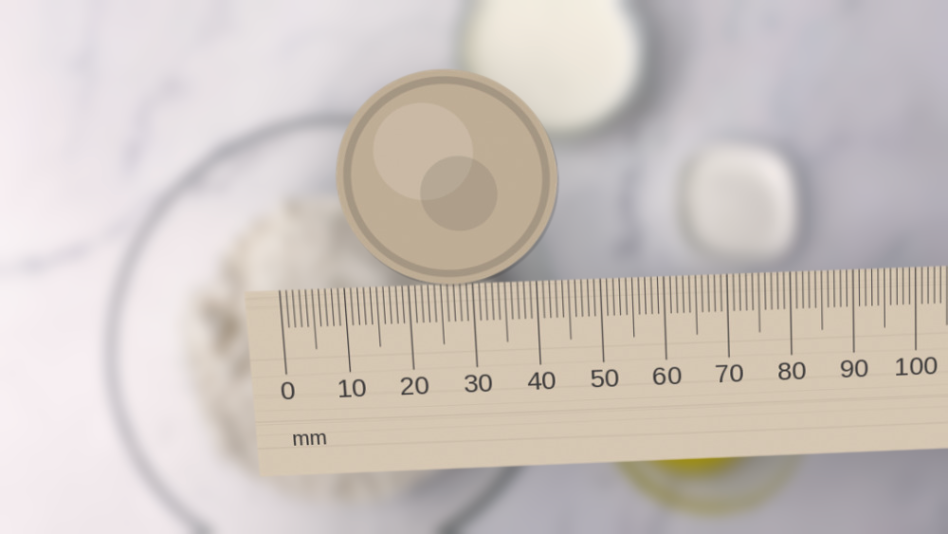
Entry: 34; mm
